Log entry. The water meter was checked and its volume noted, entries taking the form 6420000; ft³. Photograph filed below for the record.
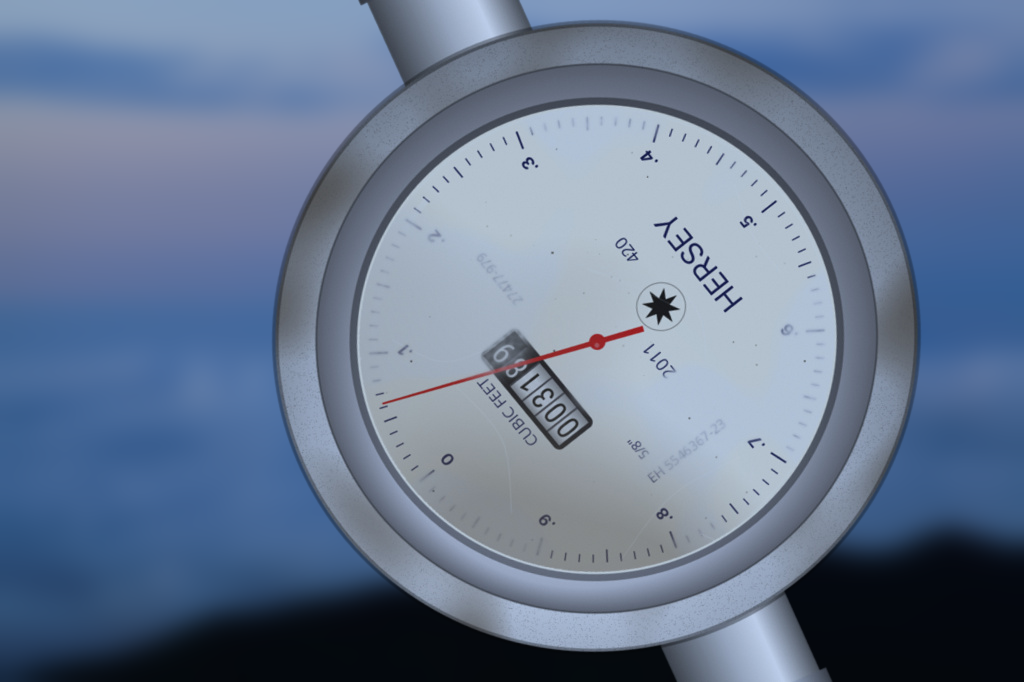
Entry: 3189.06; ft³
